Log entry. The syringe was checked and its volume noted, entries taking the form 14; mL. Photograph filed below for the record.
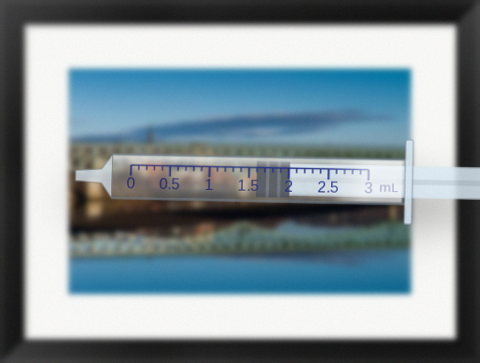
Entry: 1.6; mL
